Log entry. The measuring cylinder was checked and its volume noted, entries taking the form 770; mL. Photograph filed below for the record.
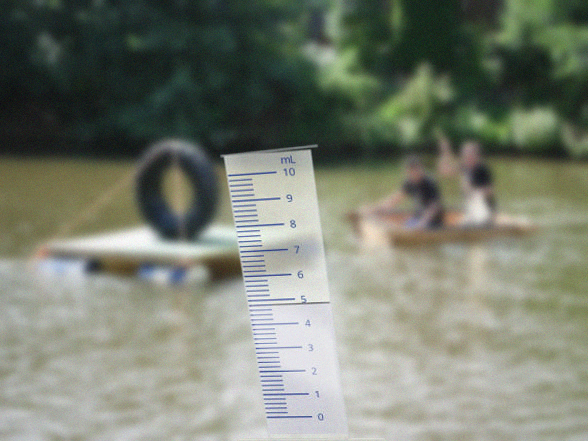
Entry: 4.8; mL
